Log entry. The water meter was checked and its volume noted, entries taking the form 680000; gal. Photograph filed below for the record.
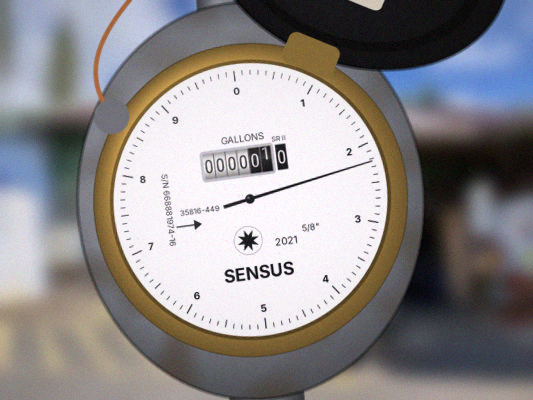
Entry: 12.2; gal
